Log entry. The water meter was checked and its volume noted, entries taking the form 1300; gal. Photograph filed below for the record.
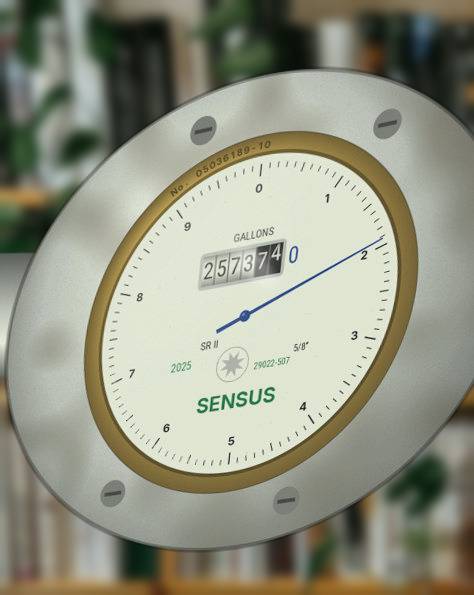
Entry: 2573741.9; gal
